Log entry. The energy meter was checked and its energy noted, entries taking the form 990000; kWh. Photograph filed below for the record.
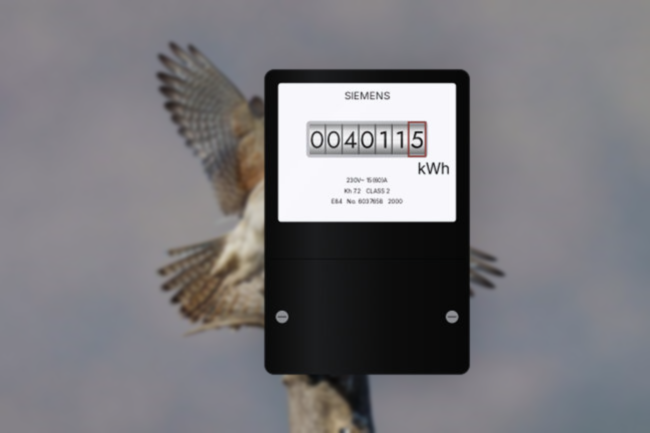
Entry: 4011.5; kWh
